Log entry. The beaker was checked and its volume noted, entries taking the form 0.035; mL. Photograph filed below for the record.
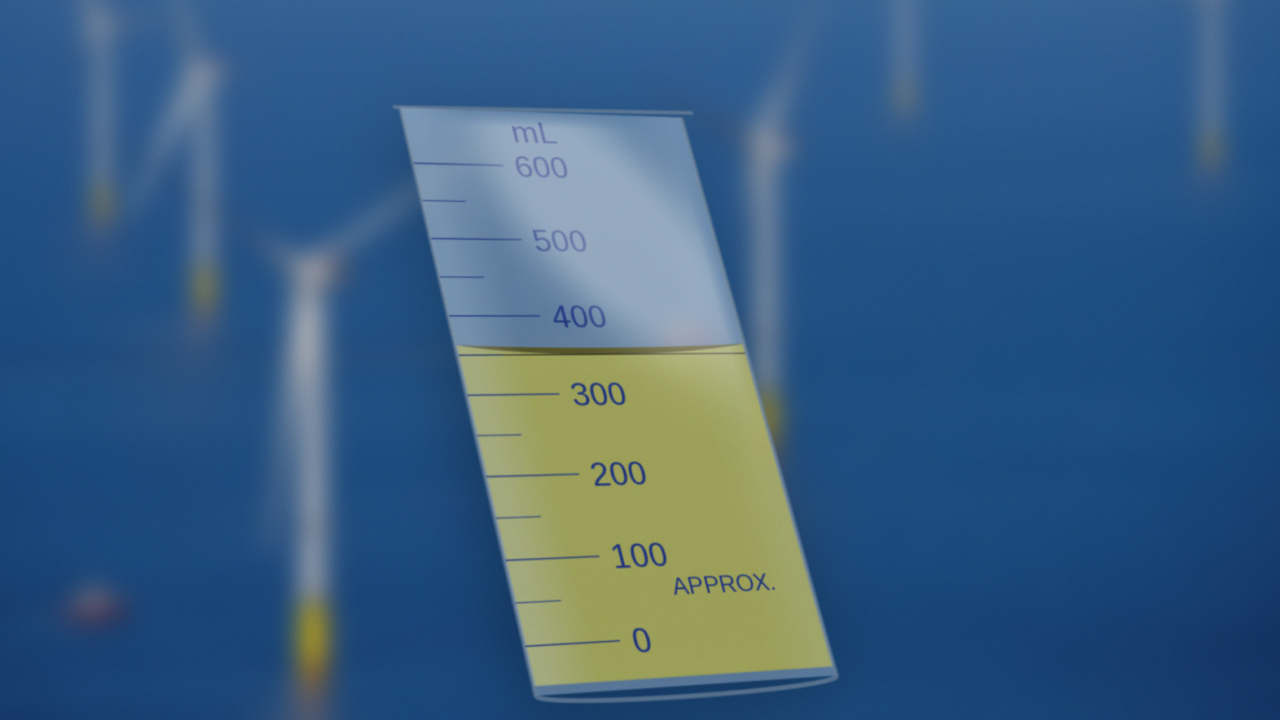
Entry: 350; mL
